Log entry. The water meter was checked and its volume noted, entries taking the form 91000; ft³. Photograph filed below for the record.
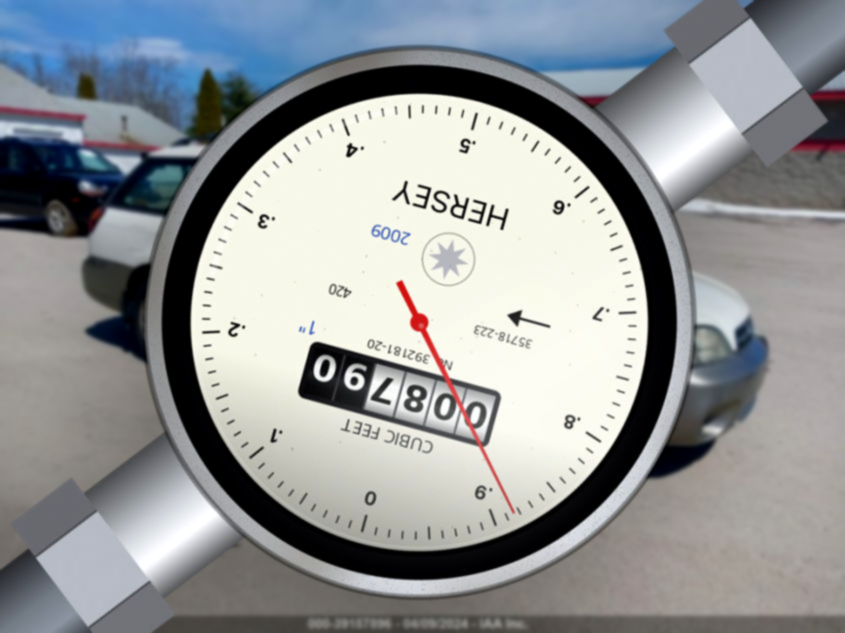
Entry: 8789.88; ft³
